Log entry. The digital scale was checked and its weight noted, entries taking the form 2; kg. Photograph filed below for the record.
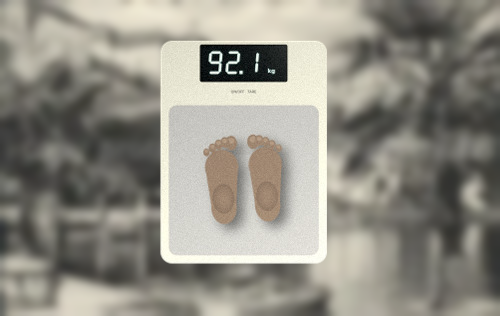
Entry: 92.1; kg
